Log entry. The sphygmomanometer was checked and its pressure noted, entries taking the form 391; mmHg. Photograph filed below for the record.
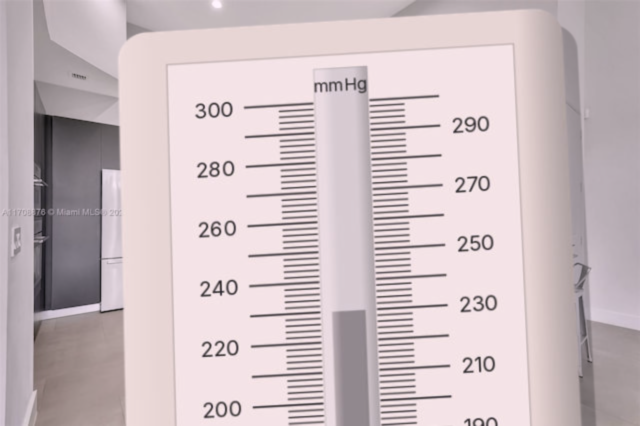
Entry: 230; mmHg
